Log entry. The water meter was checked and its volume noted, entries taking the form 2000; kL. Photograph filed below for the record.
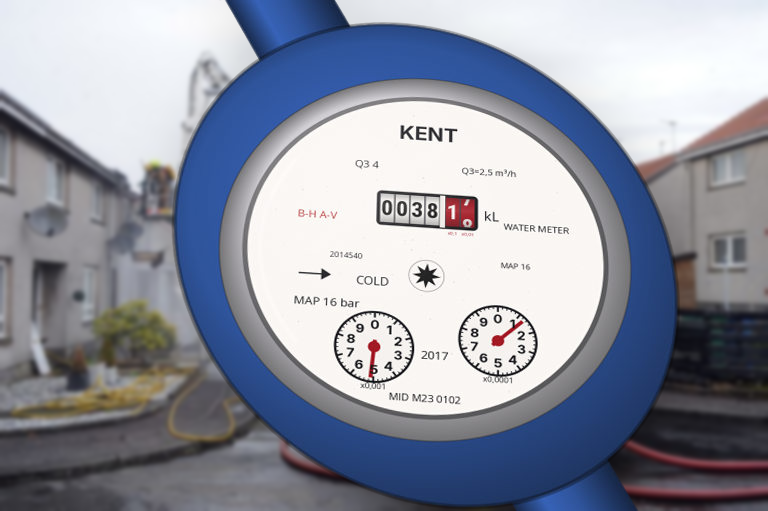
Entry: 38.1751; kL
